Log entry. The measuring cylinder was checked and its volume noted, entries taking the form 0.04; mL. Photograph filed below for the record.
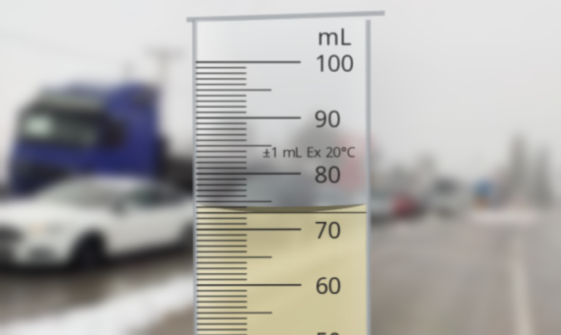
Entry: 73; mL
